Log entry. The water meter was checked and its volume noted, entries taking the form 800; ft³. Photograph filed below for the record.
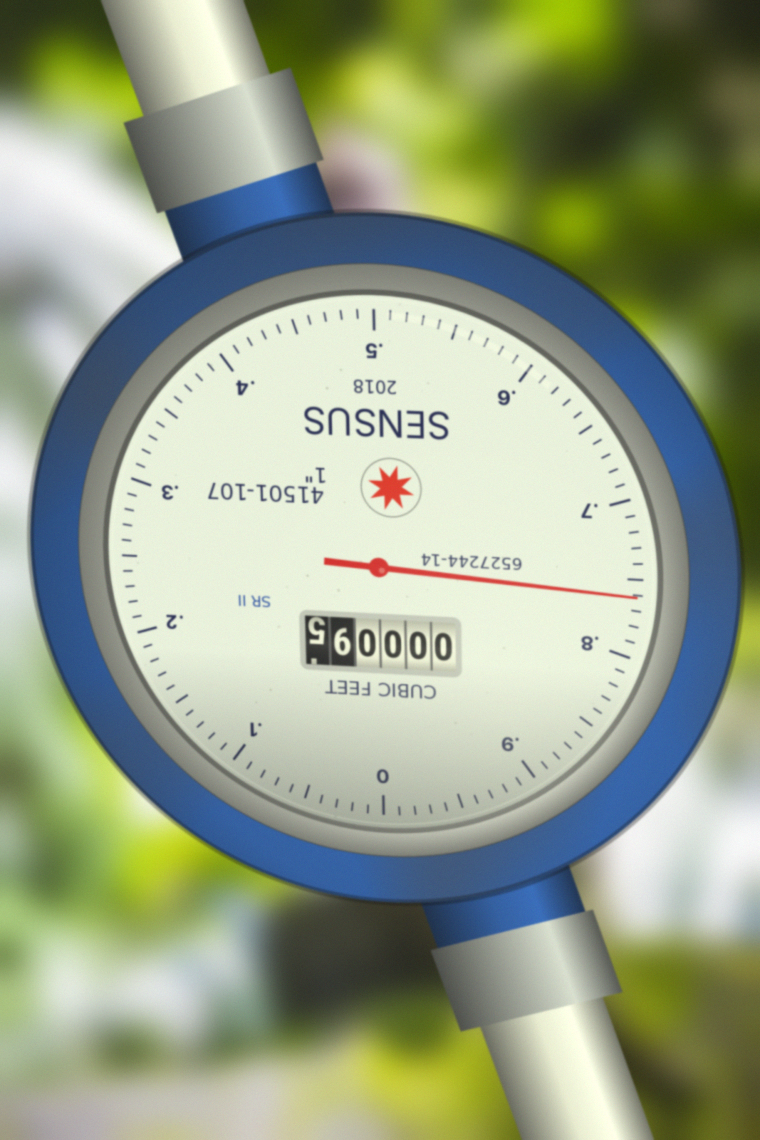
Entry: 94.76; ft³
